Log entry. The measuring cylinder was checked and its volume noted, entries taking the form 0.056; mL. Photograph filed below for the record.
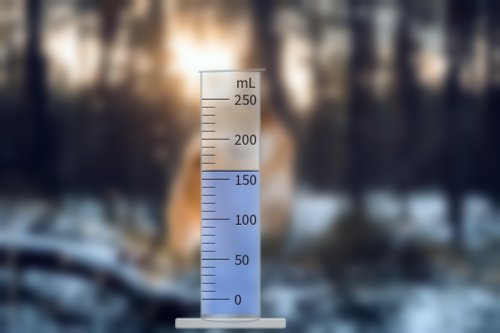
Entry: 160; mL
